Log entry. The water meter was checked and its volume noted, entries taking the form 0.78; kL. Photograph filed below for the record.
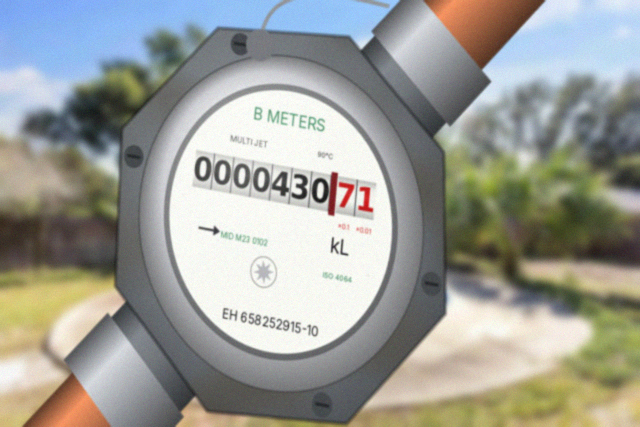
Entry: 430.71; kL
